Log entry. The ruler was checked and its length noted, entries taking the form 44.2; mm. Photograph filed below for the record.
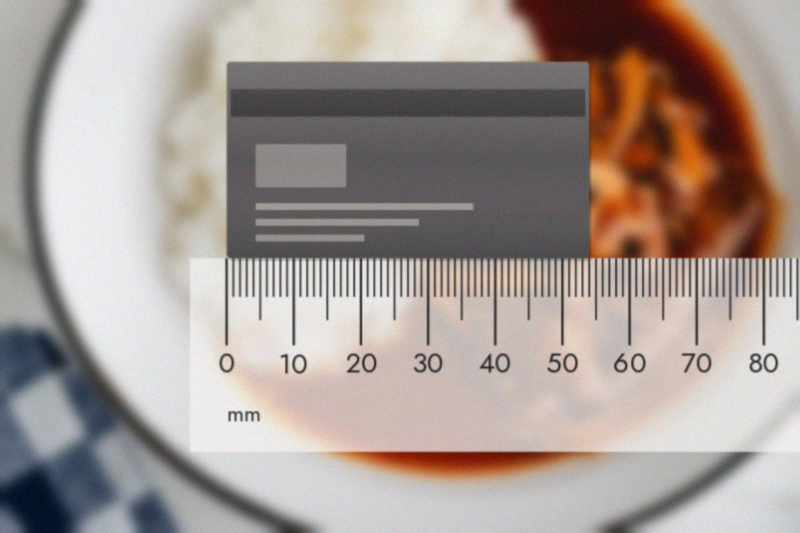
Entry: 54; mm
